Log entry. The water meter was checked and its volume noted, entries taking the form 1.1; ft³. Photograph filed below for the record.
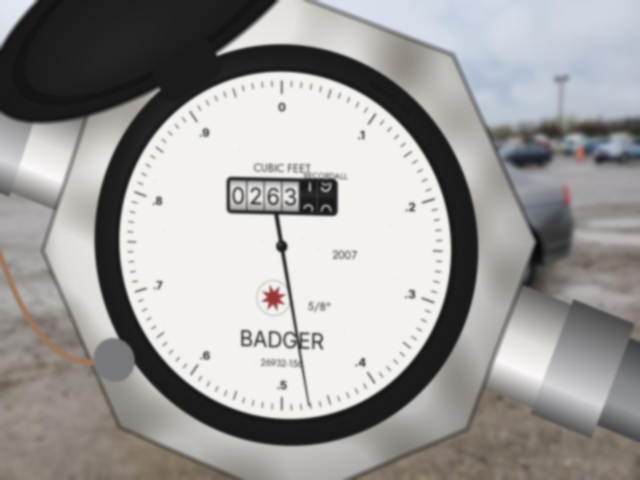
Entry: 26319.47; ft³
